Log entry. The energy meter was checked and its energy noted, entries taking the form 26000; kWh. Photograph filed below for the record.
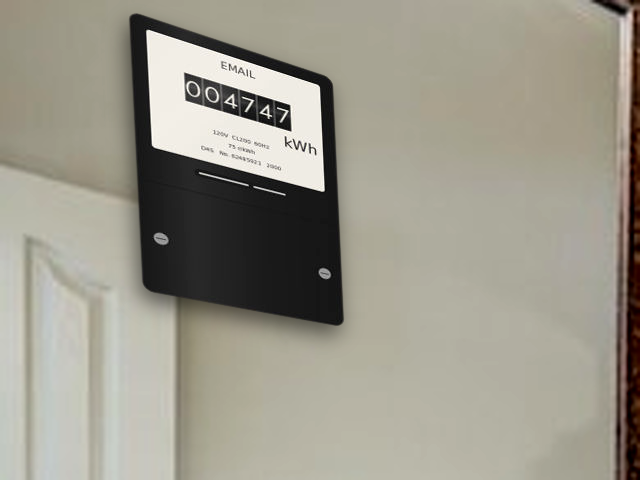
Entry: 4747; kWh
